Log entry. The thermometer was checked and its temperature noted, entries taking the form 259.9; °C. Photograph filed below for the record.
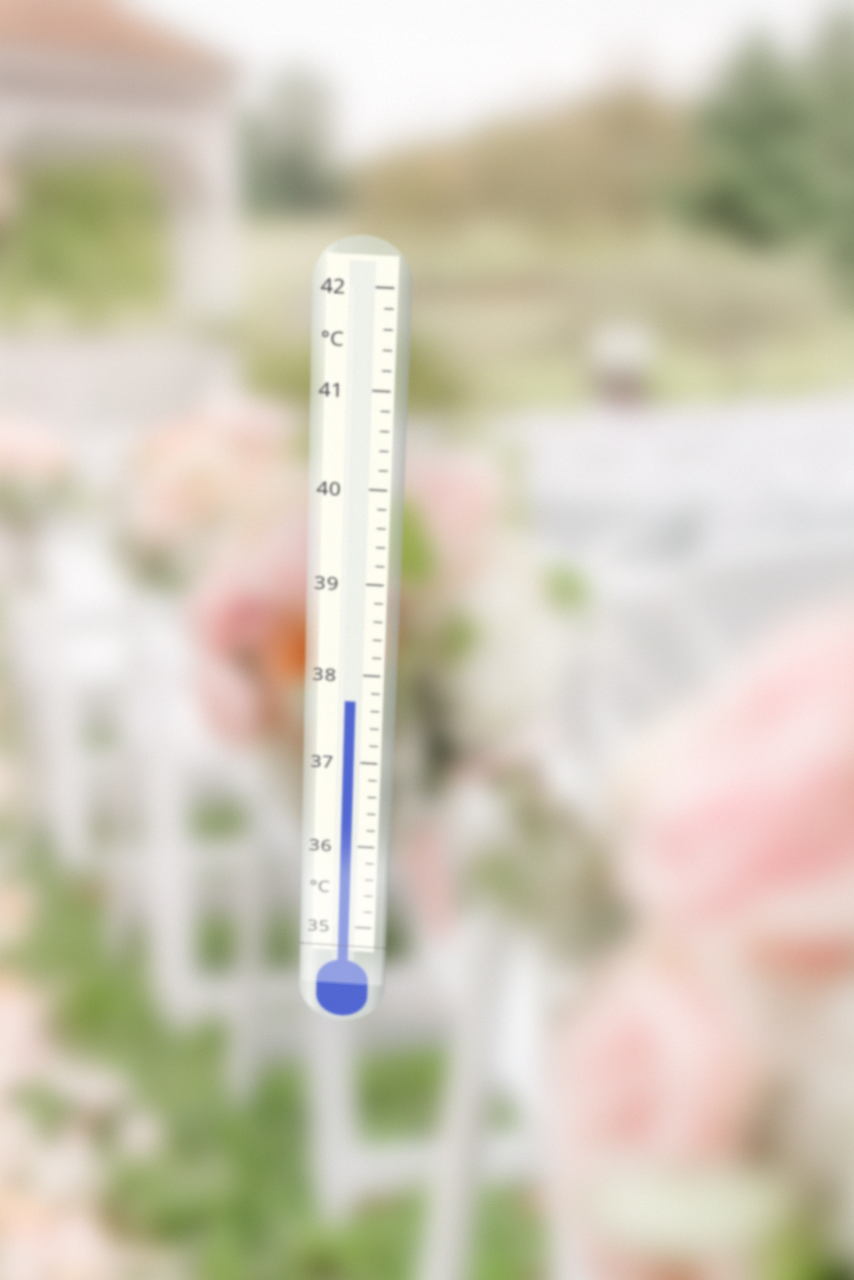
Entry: 37.7; °C
